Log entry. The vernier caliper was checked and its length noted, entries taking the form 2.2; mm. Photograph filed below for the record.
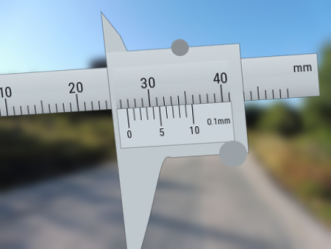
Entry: 26.8; mm
